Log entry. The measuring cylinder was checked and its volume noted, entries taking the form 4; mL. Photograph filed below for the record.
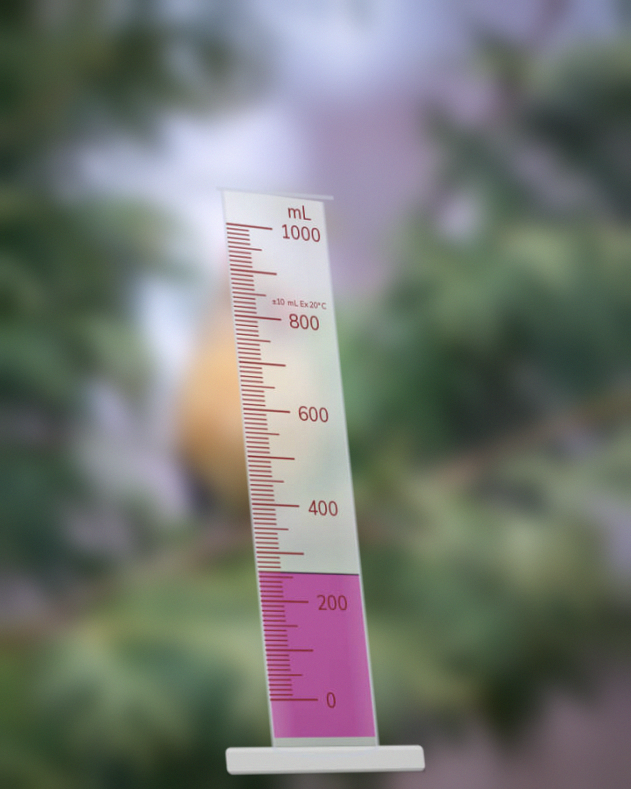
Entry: 260; mL
